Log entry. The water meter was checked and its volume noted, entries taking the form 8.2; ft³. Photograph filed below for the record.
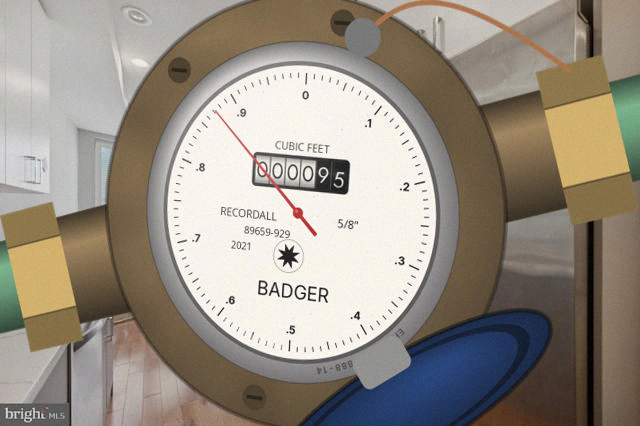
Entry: 94.87; ft³
